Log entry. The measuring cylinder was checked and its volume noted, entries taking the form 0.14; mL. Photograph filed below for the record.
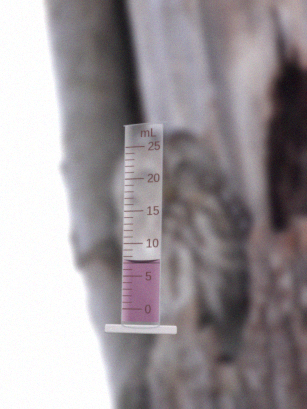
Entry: 7; mL
